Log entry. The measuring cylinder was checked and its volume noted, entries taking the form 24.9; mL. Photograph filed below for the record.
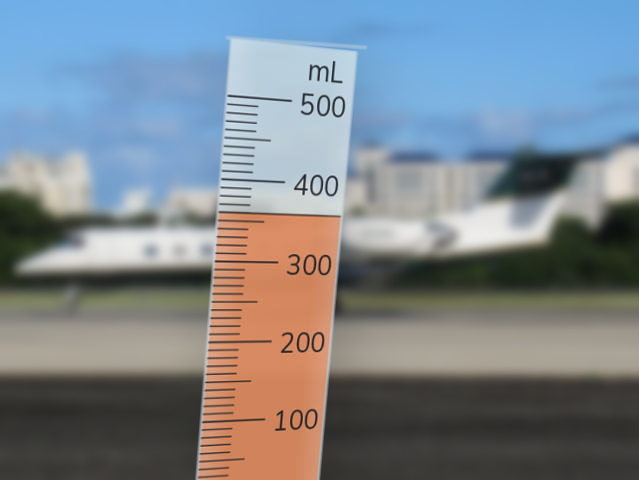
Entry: 360; mL
